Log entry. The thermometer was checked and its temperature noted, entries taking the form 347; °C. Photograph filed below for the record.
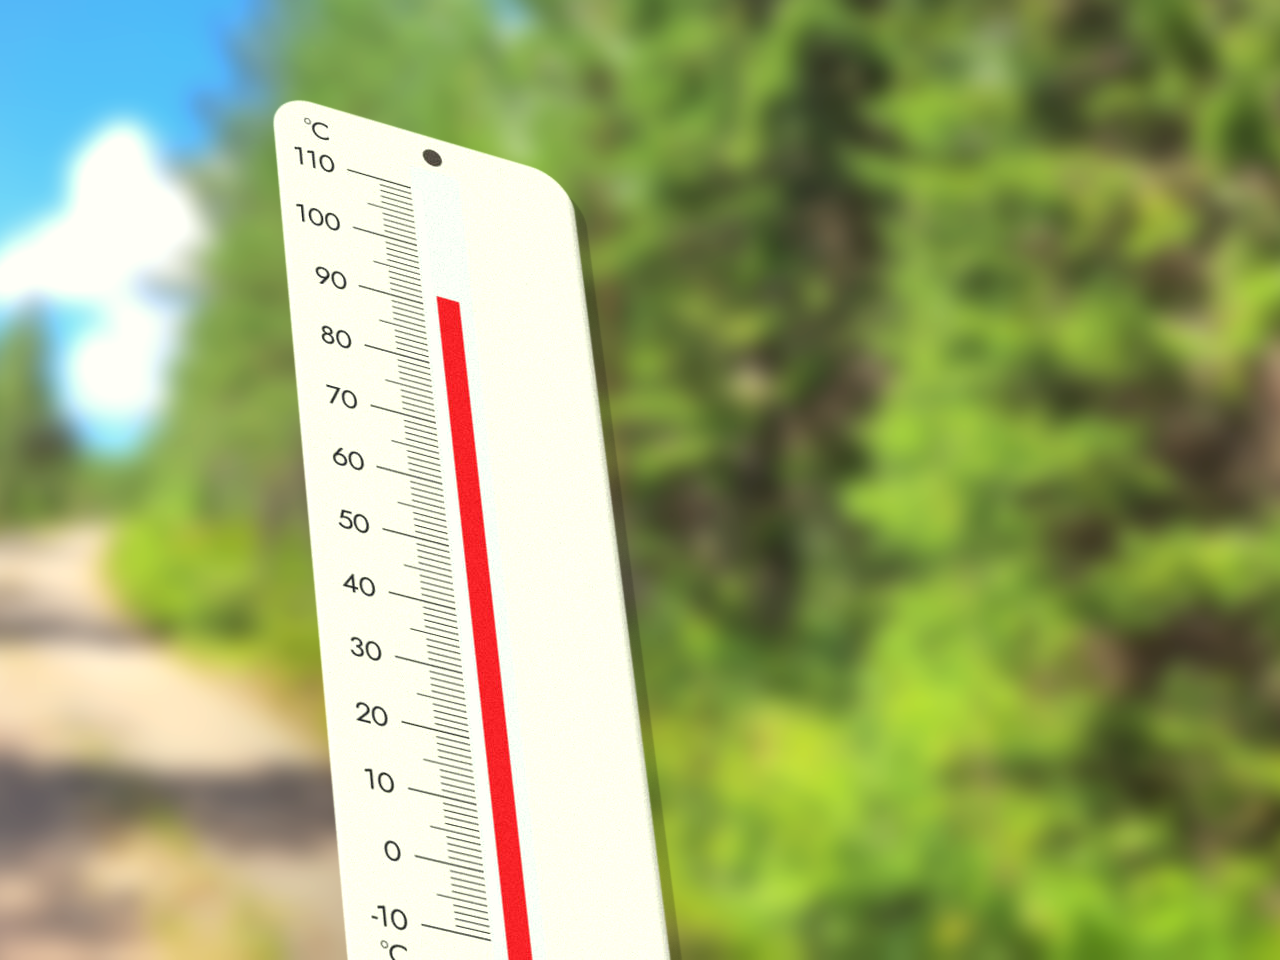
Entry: 92; °C
